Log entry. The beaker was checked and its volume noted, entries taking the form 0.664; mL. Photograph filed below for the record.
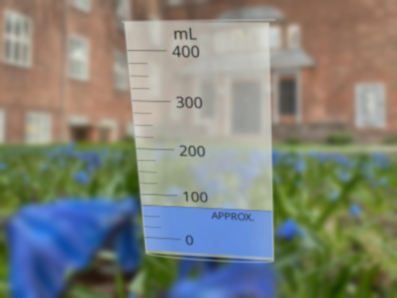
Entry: 75; mL
